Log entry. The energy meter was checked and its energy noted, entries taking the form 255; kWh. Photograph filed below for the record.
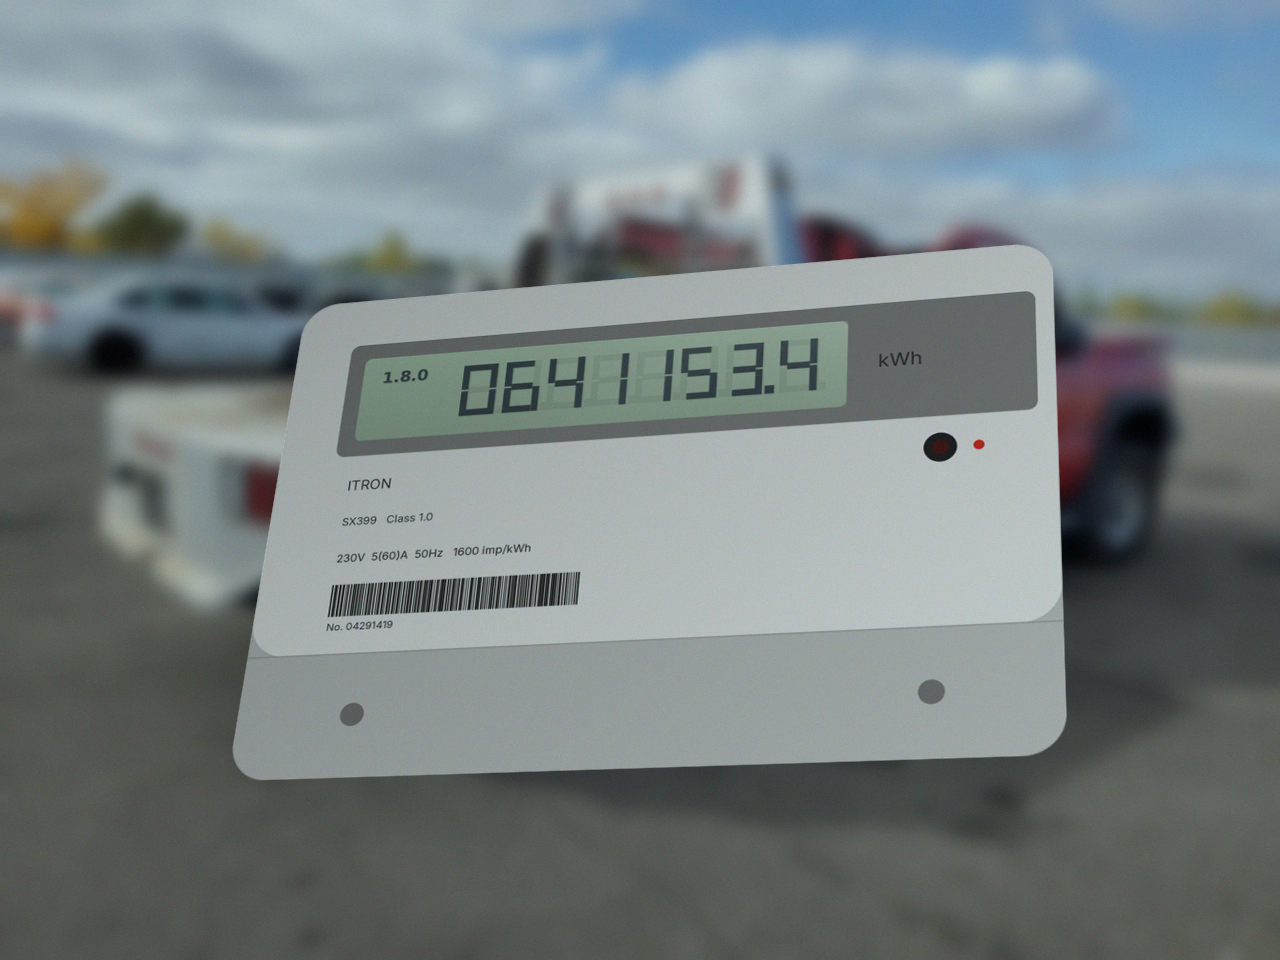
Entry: 641153.4; kWh
